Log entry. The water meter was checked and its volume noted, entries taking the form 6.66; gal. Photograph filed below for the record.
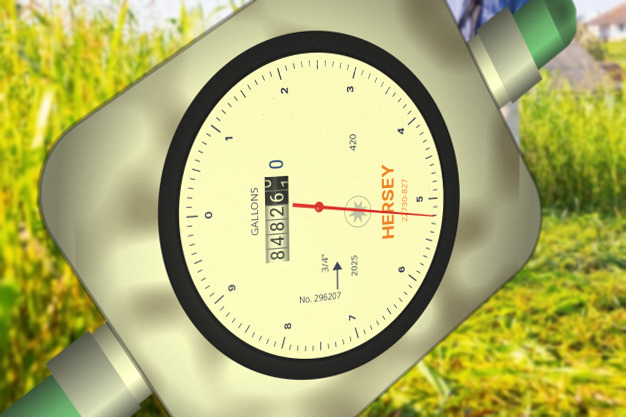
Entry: 8482605.2; gal
